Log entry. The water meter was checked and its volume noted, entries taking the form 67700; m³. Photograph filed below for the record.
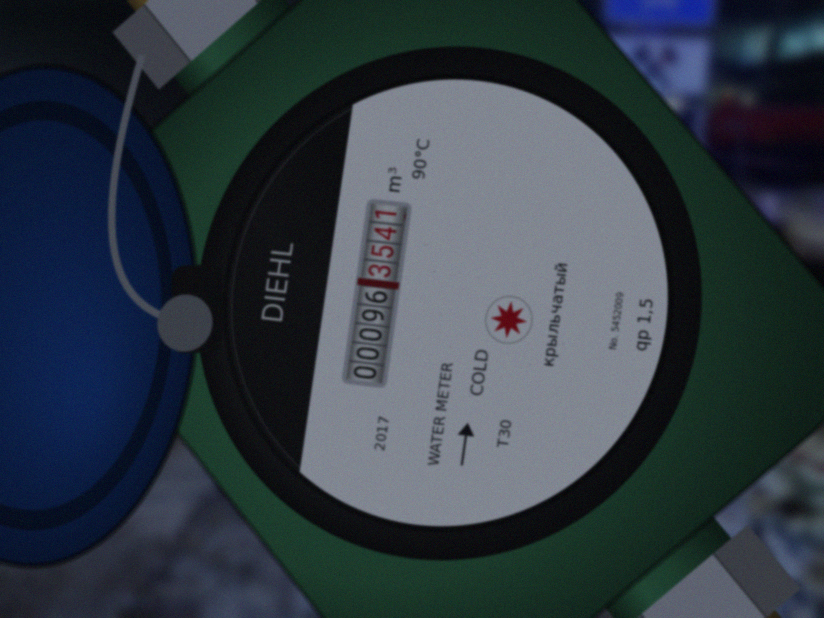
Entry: 96.3541; m³
